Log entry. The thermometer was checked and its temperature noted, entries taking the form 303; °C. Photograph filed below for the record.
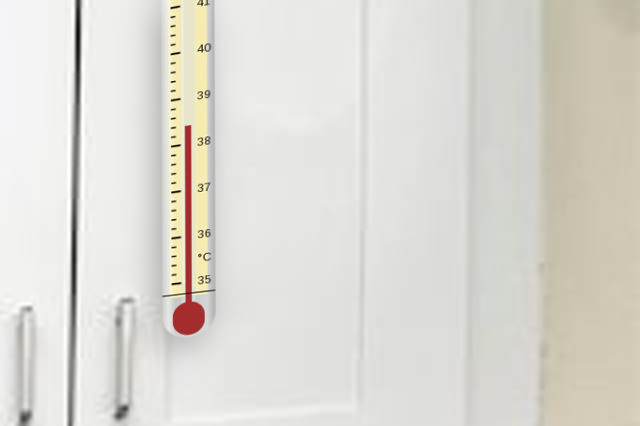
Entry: 38.4; °C
